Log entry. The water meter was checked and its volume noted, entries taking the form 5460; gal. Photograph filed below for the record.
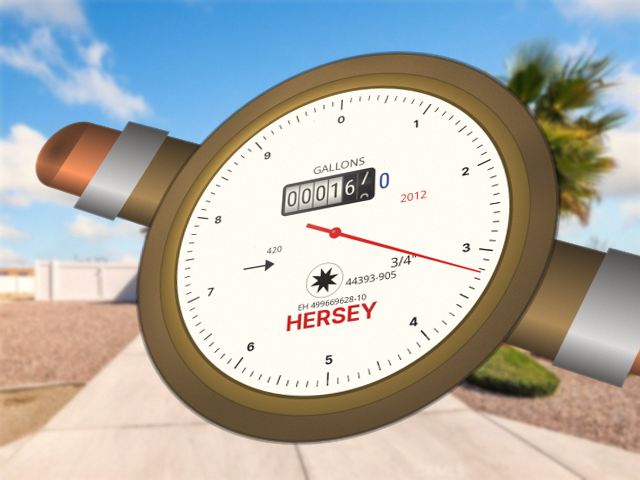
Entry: 1673.2; gal
